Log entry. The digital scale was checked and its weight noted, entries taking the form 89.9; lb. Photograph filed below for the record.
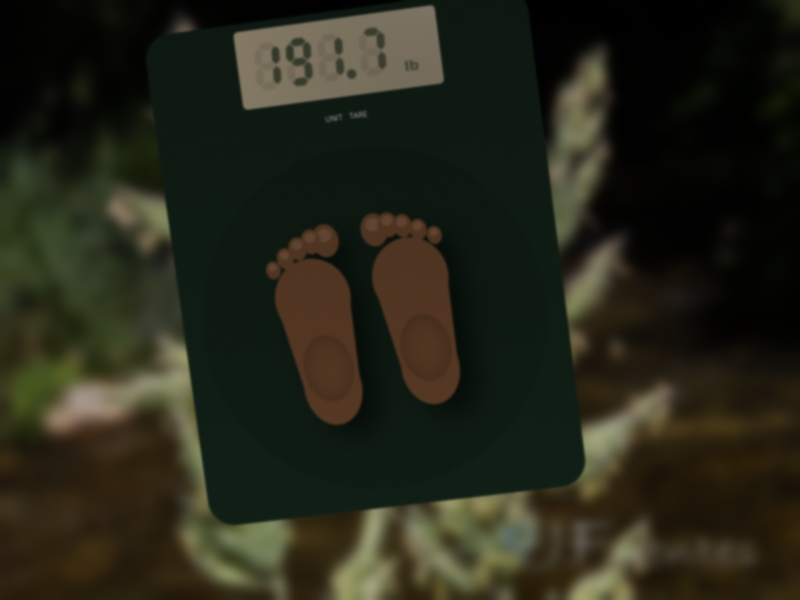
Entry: 191.7; lb
